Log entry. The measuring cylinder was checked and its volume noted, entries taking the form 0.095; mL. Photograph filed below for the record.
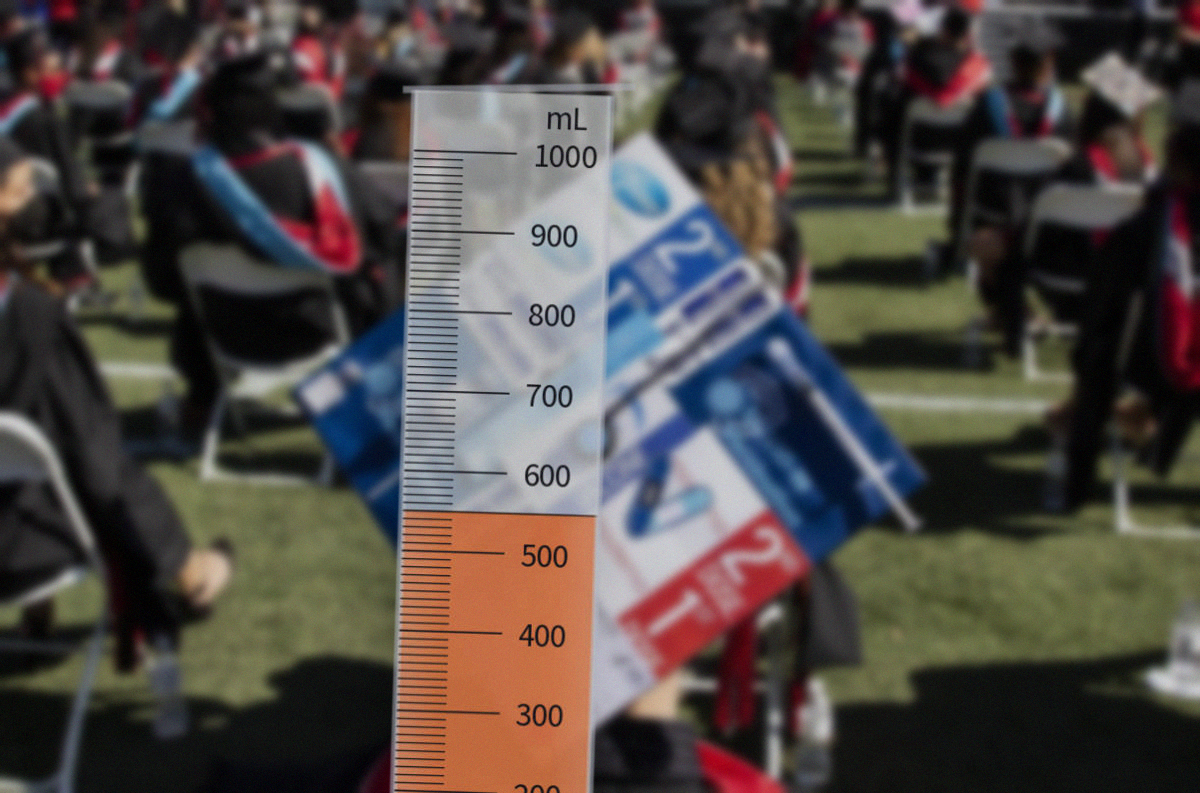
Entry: 550; mL
